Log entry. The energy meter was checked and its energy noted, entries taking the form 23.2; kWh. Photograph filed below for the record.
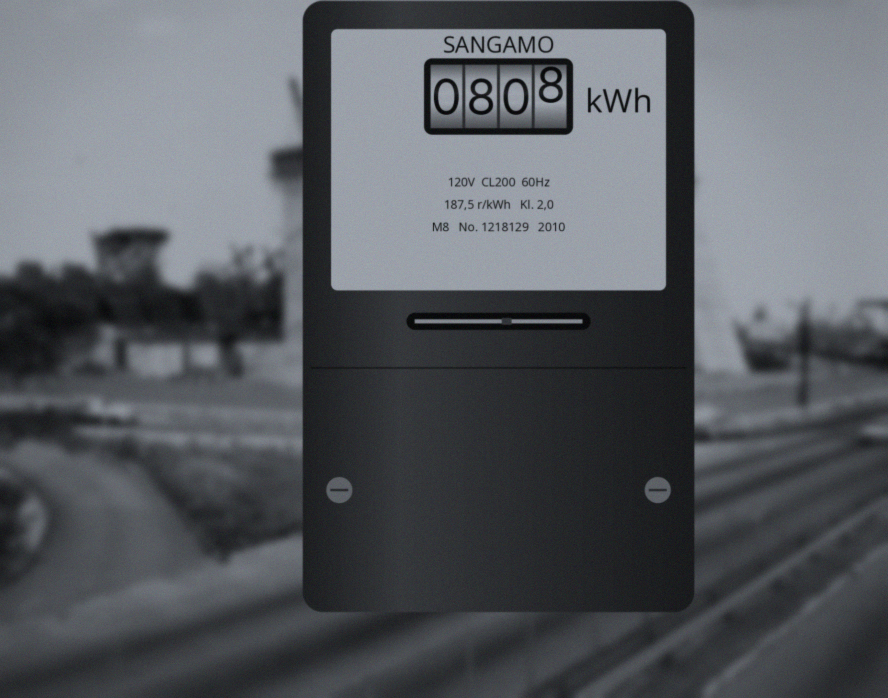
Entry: 808; kWh
